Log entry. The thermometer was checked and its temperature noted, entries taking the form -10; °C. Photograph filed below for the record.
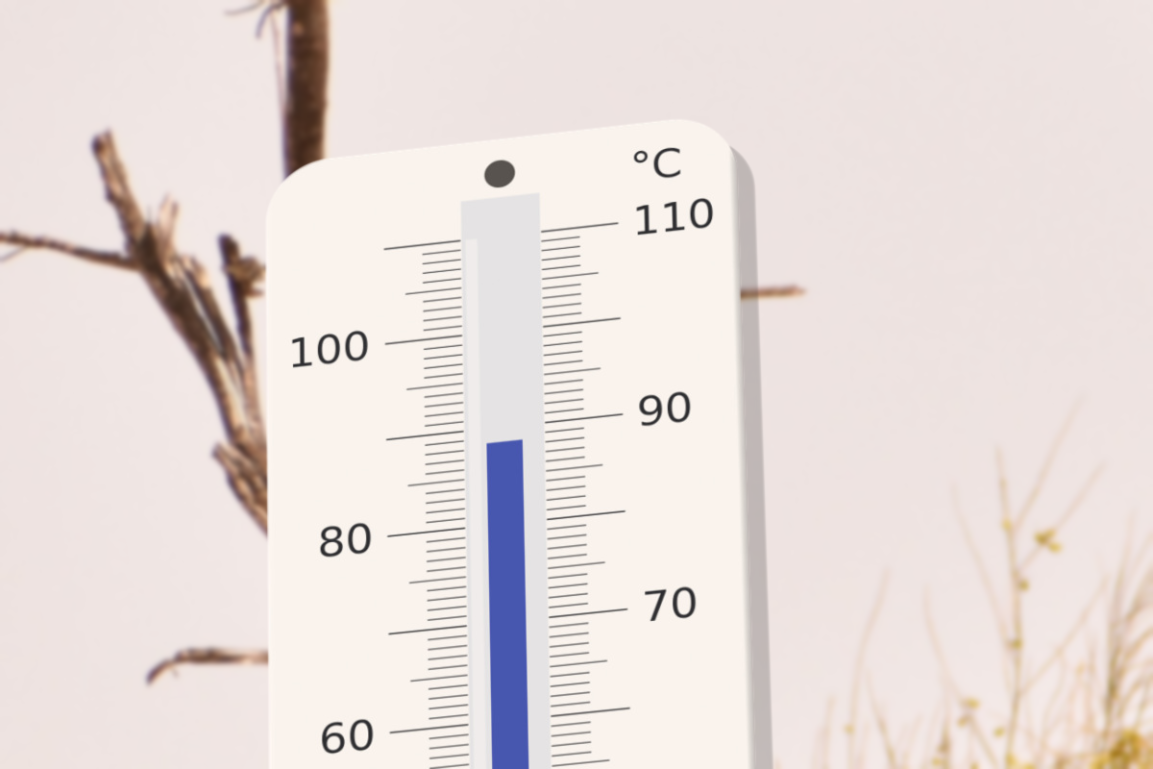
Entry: 88.5; °C
